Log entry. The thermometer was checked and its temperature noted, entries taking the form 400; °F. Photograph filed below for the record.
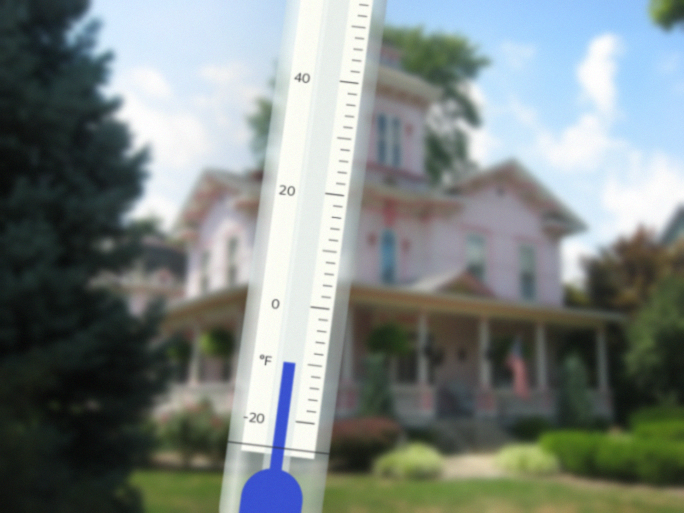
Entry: -10; °F
